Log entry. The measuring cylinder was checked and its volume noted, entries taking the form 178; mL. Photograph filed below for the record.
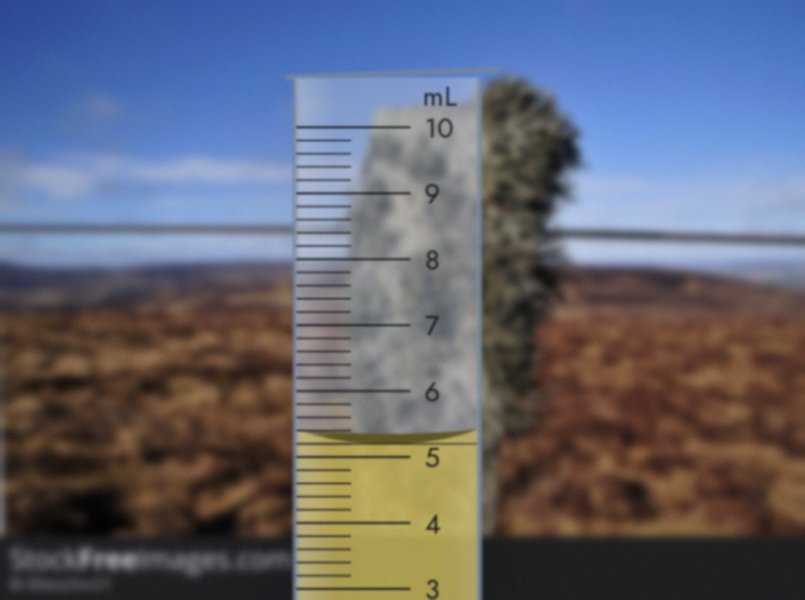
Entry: 5.2; mL
